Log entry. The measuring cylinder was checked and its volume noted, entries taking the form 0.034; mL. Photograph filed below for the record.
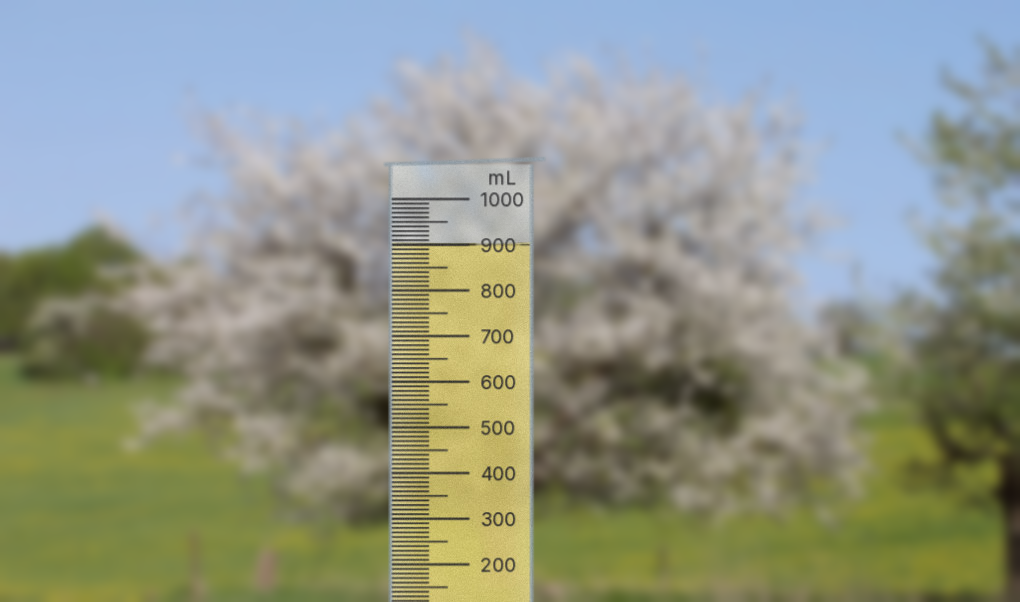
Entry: 900; mL
